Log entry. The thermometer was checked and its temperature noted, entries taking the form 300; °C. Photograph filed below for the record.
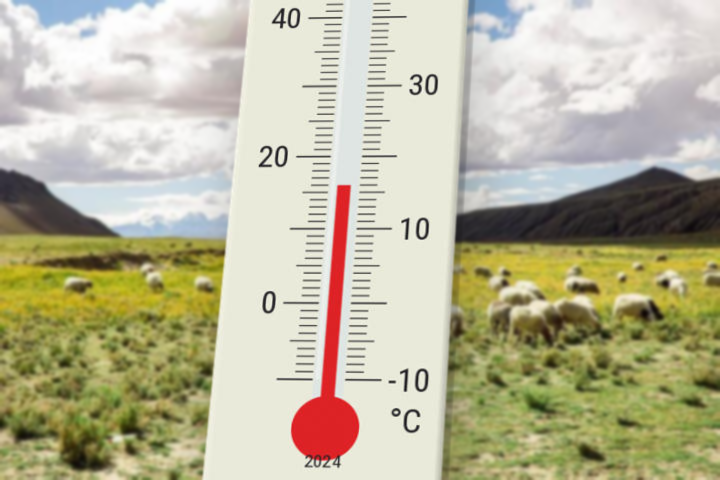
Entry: 16; °C
